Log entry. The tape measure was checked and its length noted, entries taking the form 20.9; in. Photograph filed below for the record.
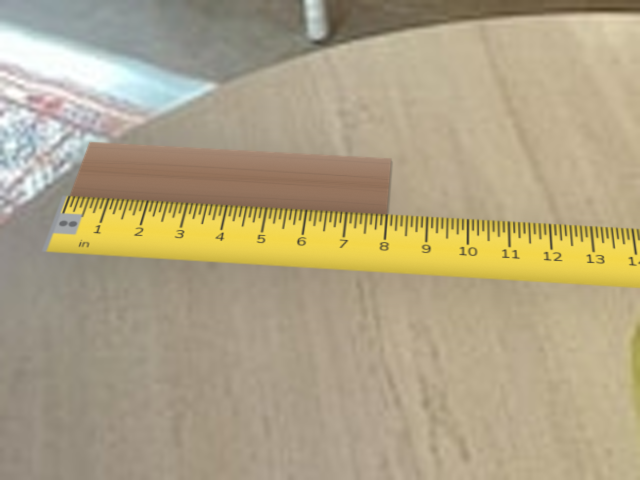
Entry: 8; in
